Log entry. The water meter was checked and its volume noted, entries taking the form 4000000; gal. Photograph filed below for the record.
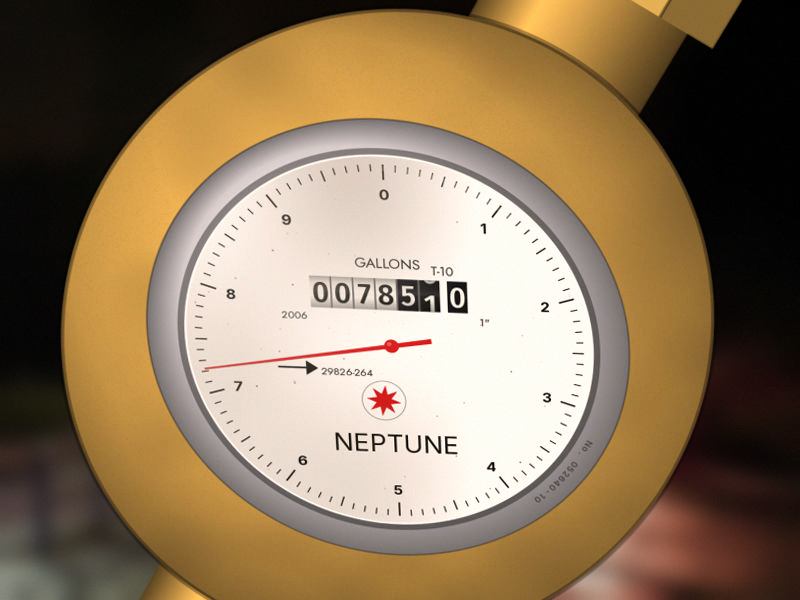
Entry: 78507.2; gal
